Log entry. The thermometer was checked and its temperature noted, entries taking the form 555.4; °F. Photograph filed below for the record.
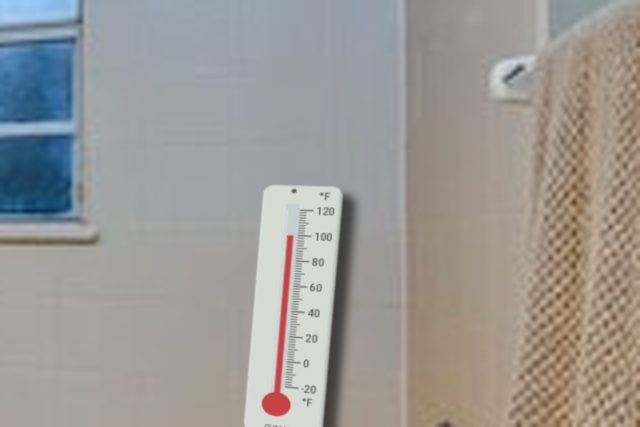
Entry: 100; °F
